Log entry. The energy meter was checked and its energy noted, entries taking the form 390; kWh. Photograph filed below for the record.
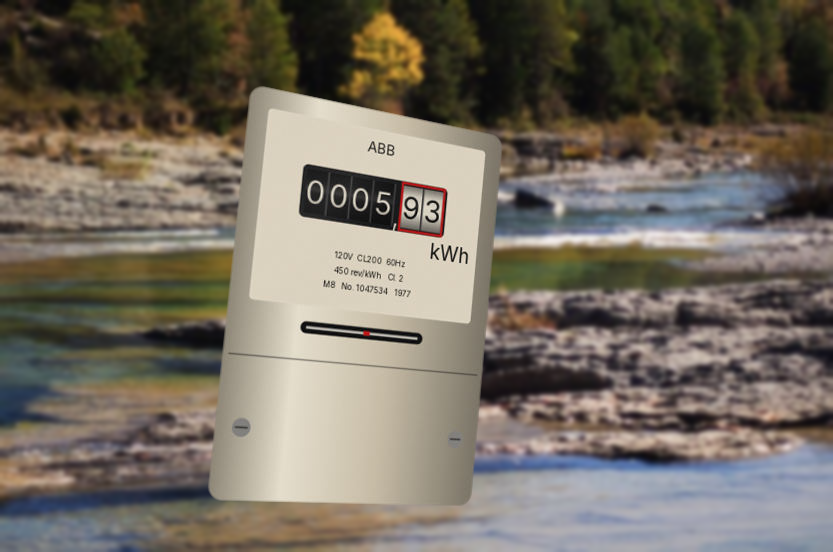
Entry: 5.93; kWh
